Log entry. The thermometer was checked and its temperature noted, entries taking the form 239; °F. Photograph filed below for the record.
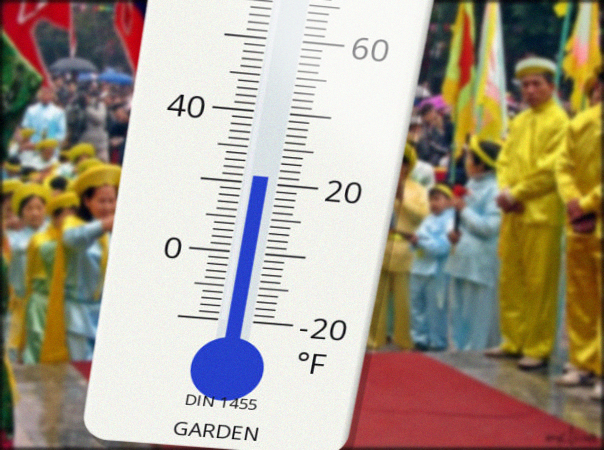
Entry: 22; °F
